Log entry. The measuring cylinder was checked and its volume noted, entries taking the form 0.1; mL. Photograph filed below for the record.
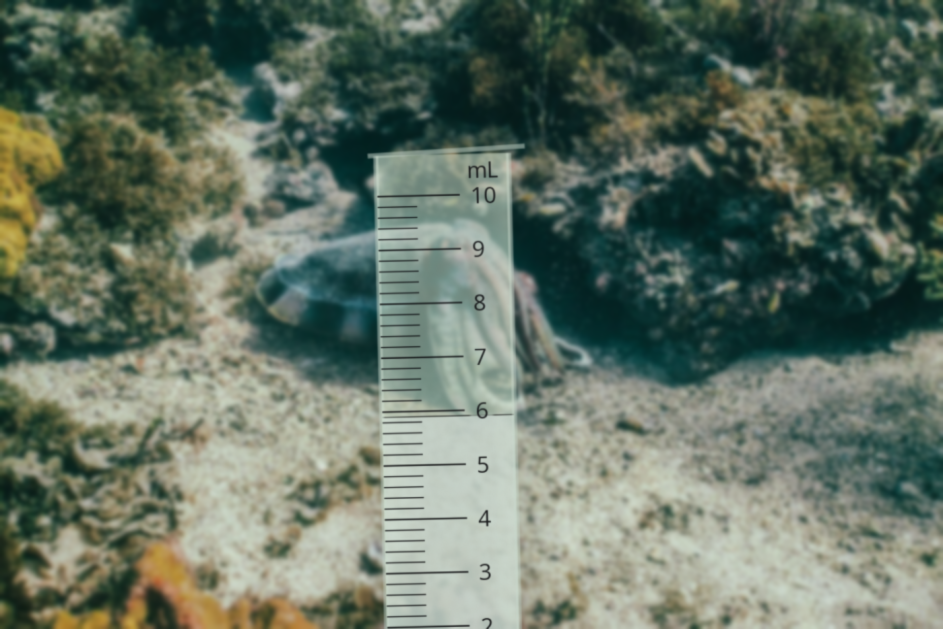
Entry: 5.9; mL
